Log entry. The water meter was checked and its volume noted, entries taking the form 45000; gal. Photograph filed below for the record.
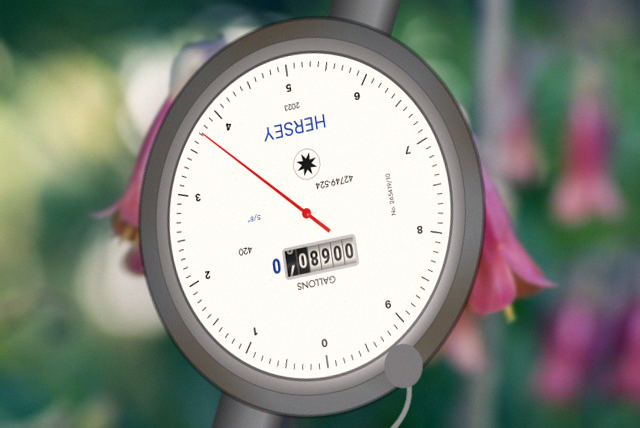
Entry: 68073.7; gal
